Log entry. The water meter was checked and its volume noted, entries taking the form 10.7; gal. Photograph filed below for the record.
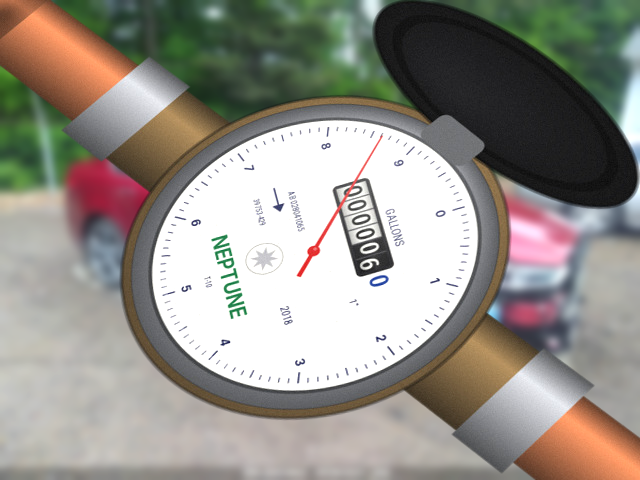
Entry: 58.6; gal
